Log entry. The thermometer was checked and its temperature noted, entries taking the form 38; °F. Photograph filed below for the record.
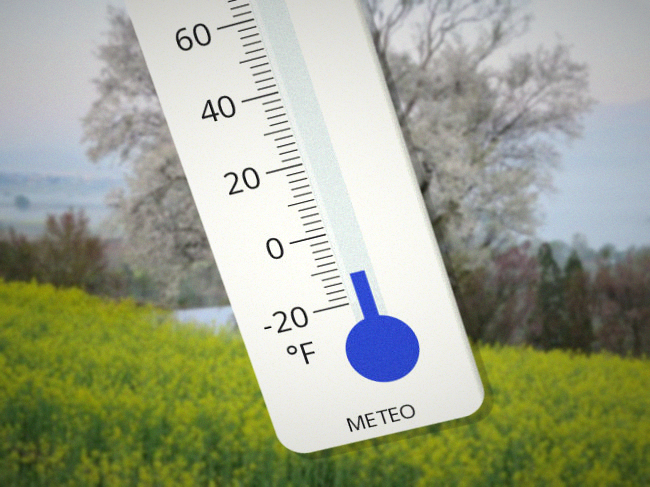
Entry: -12; °F
